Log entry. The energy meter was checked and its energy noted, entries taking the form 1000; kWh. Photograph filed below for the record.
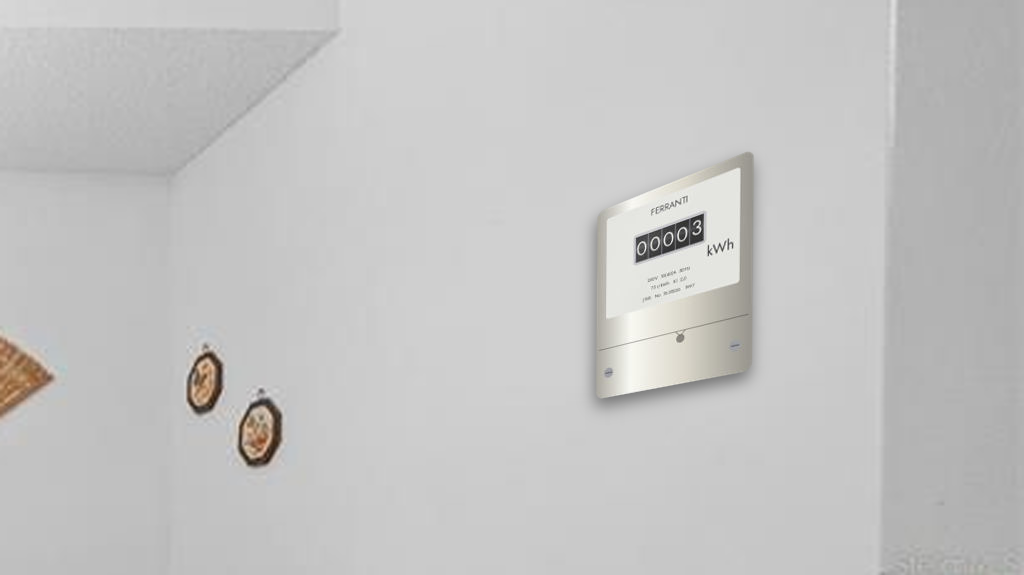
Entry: 3; kWh
